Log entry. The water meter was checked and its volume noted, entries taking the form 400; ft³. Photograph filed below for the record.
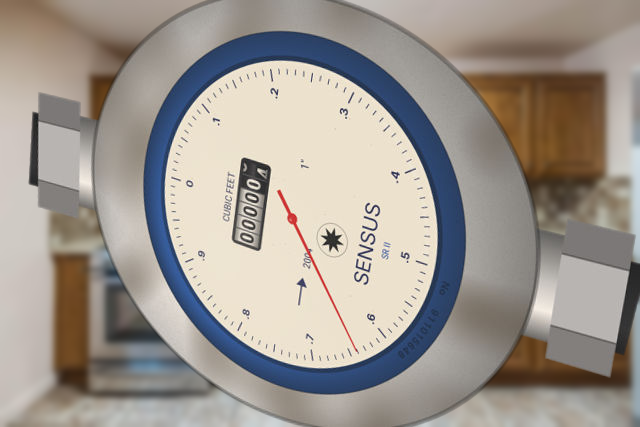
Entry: 3.64; ft³
